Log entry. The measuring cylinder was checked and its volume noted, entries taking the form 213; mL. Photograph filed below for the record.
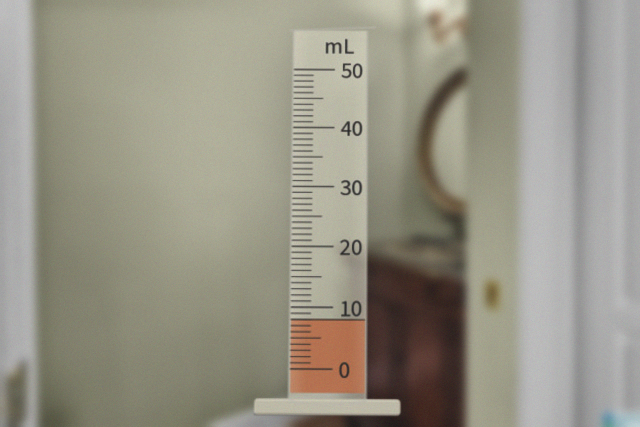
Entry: 8; mL
